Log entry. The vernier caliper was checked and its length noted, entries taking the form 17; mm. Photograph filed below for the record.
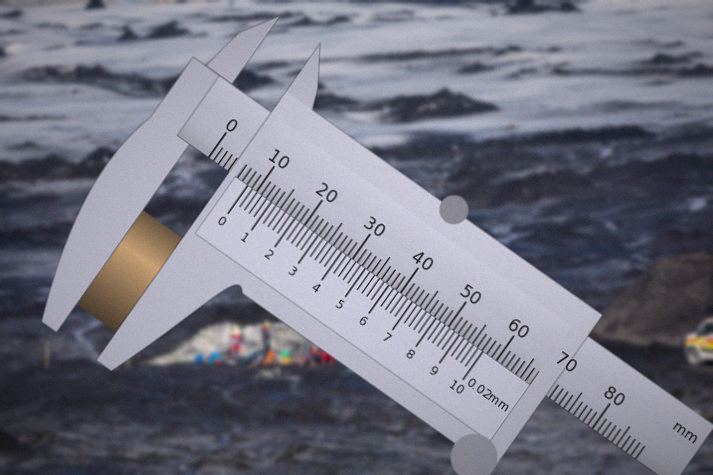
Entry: 8.2; mm
